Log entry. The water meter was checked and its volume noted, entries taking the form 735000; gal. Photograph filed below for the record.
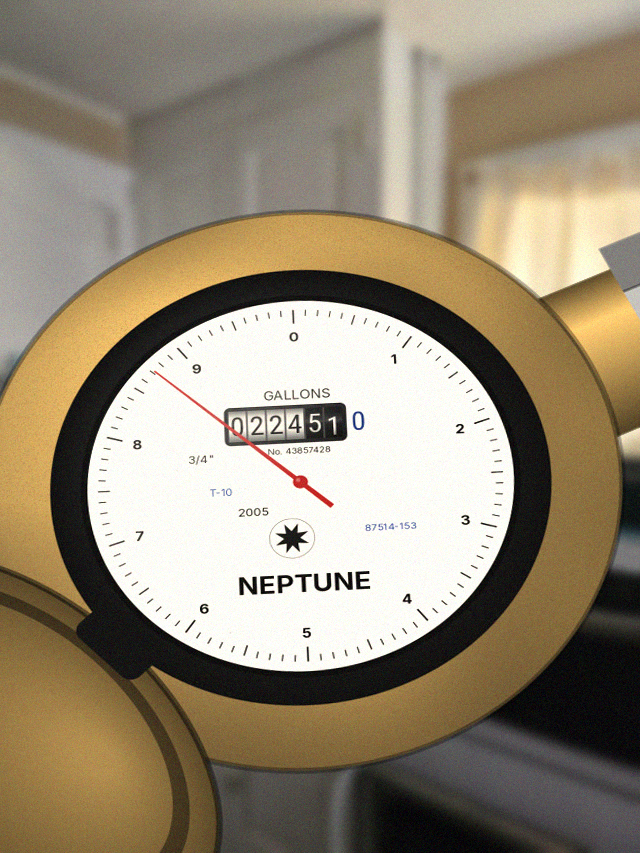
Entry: 224508.7; gal
